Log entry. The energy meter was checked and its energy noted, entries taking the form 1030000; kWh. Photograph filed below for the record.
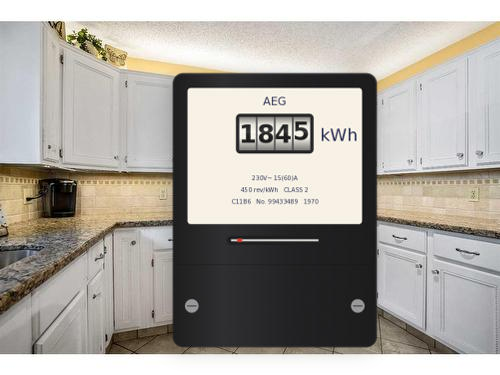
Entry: 1845; kWh
